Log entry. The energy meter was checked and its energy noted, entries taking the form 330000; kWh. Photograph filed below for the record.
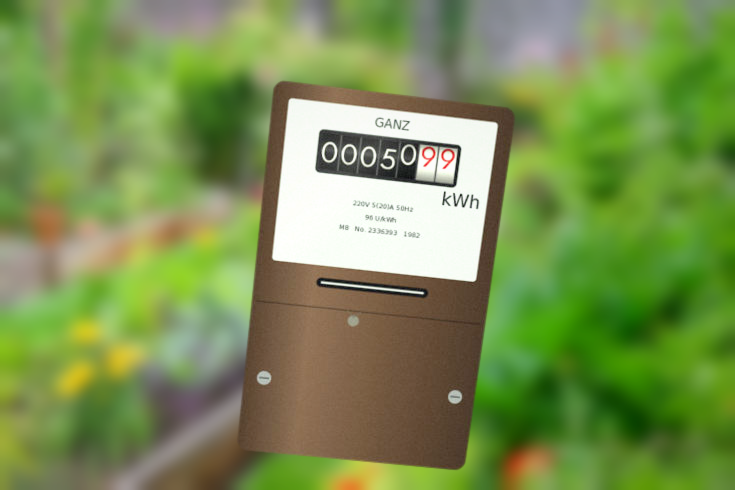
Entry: 50.99; kWh
